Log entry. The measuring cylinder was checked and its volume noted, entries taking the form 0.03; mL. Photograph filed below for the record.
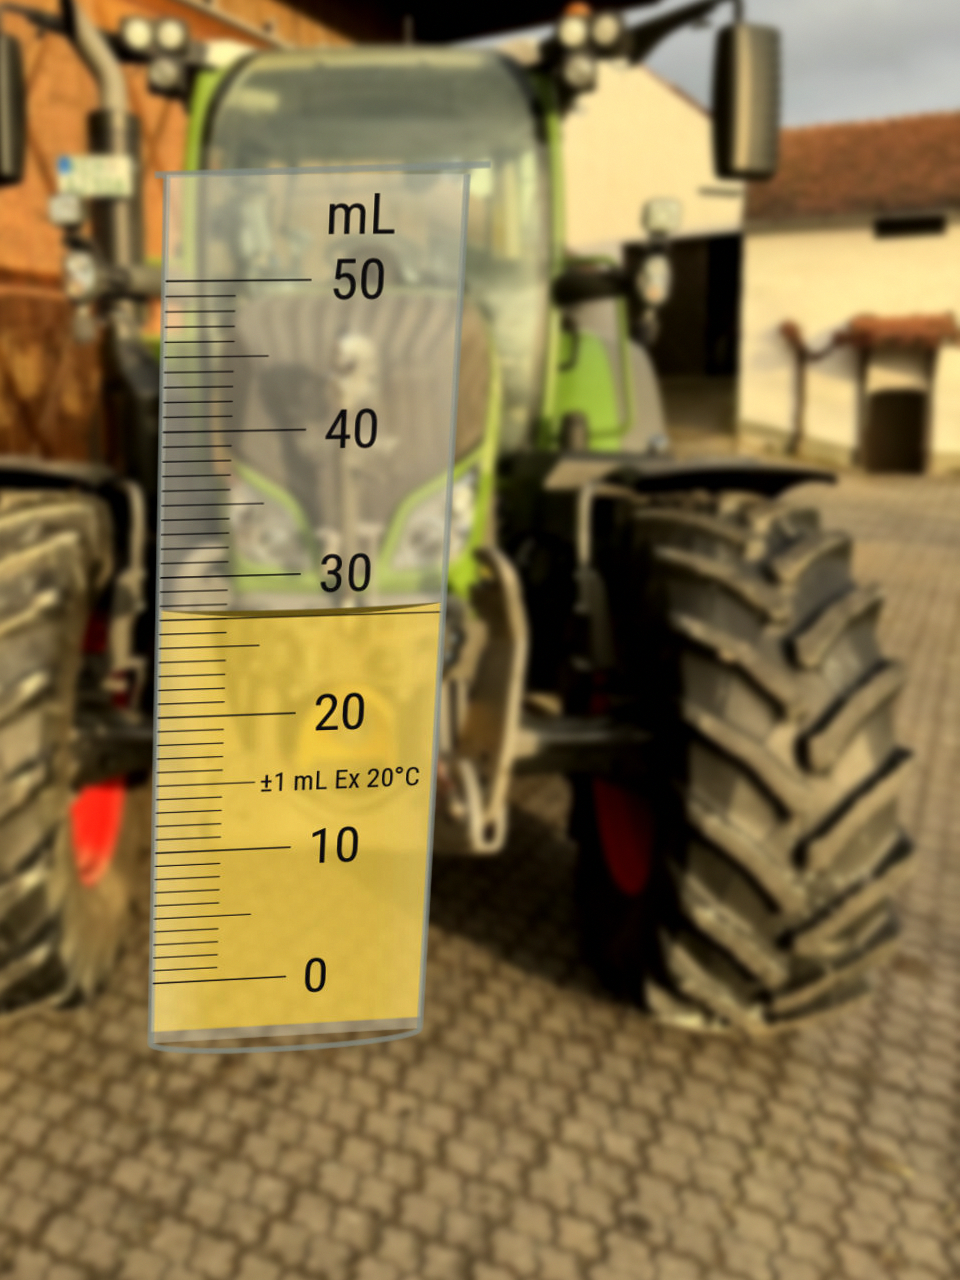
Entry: 27; mL
